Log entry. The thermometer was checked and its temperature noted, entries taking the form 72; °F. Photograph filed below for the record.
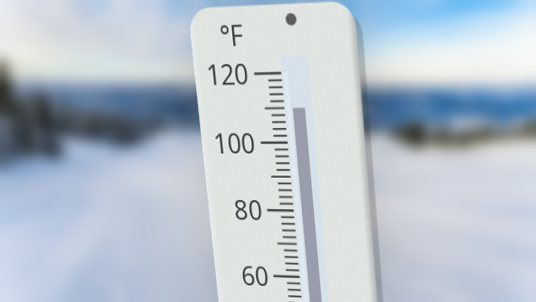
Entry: 110; °F
